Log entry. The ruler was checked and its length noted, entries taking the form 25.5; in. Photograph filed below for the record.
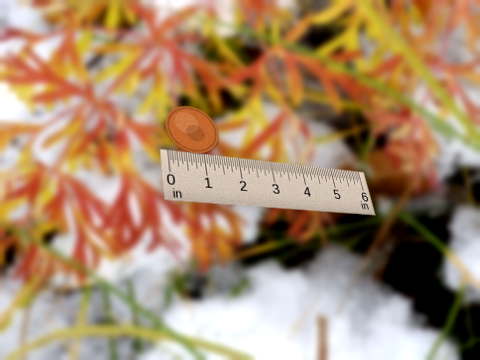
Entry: 1.5; in
